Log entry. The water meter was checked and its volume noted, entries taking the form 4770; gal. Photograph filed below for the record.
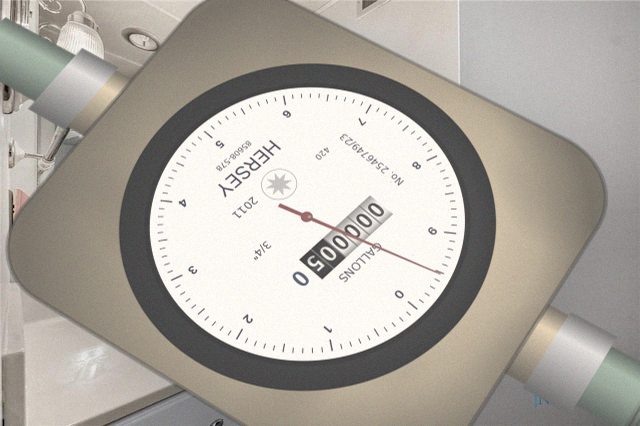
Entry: 49.5; gal
